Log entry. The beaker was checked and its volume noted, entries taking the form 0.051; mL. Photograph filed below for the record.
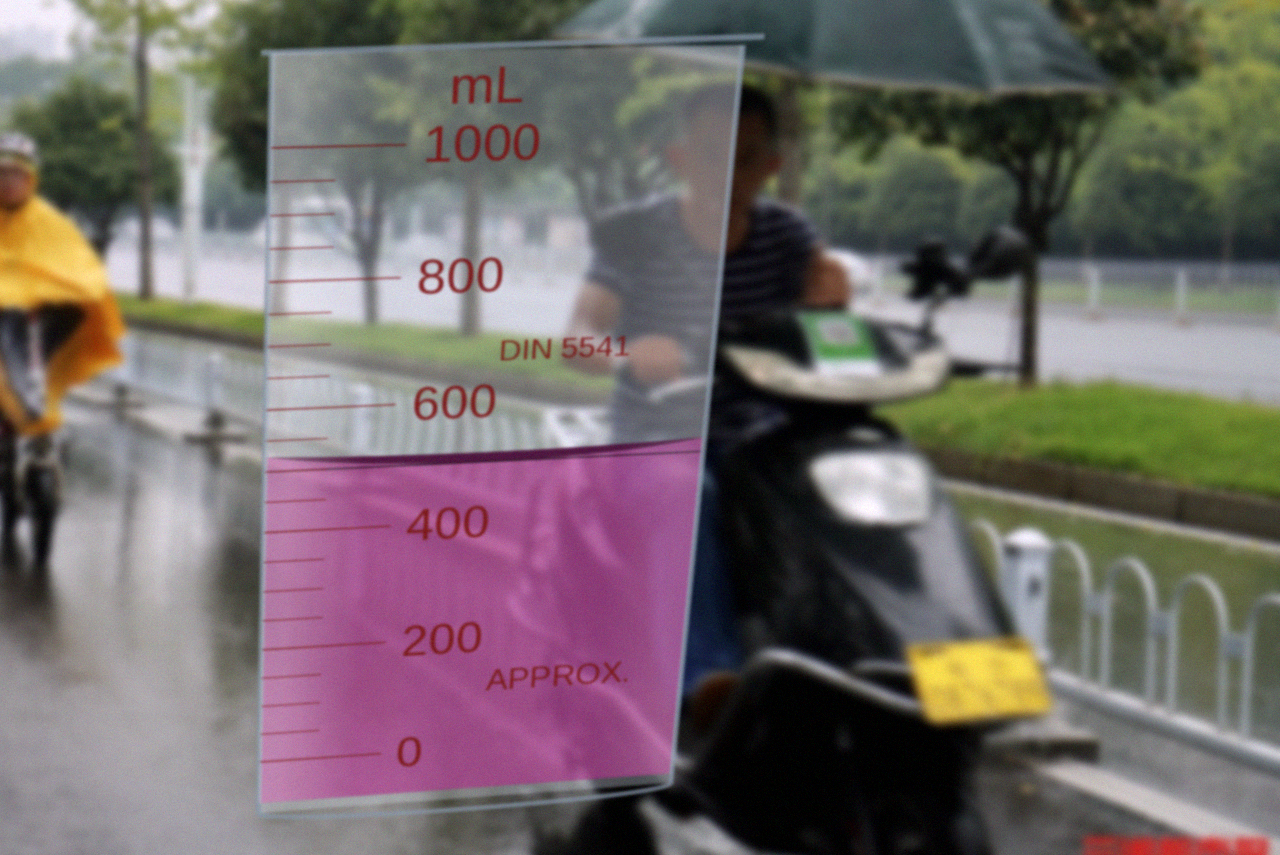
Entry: 500; mL
